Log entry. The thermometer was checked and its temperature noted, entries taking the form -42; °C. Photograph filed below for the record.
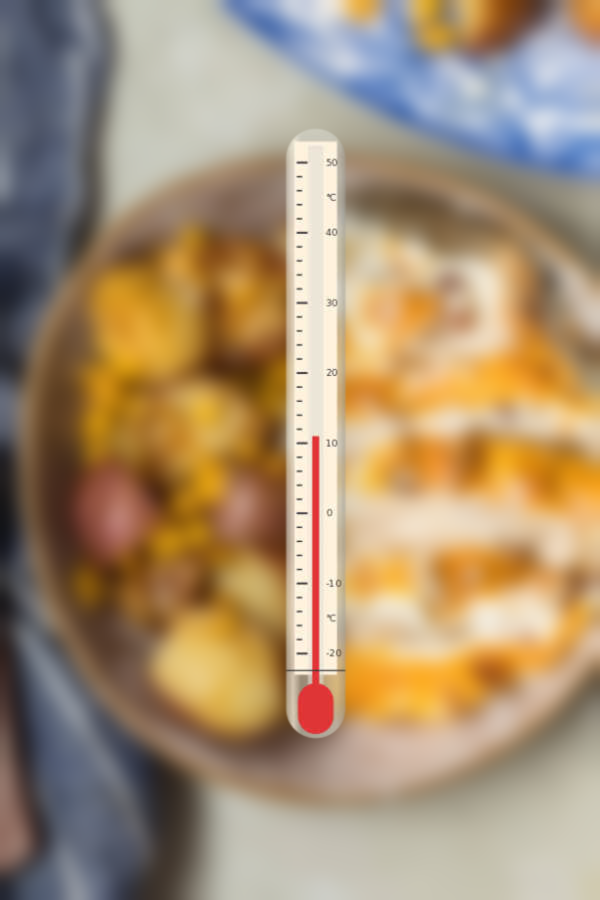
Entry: 11; °C
